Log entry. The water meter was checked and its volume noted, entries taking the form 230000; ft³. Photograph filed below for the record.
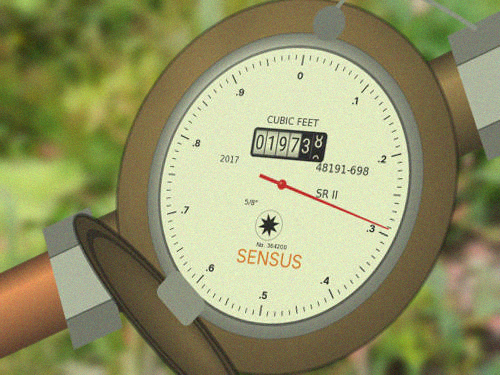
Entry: 19738.29; ft³
